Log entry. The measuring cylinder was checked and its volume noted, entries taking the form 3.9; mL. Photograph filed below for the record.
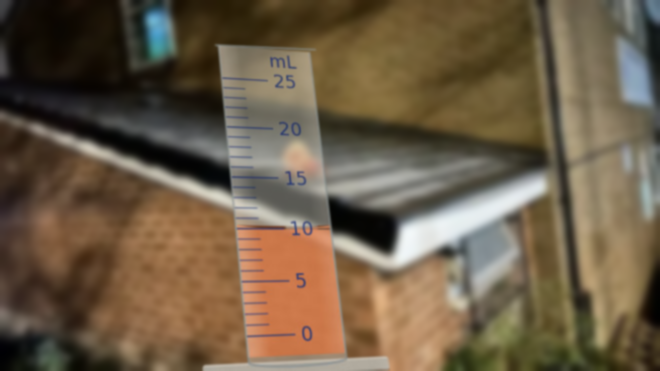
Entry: 10; mL
